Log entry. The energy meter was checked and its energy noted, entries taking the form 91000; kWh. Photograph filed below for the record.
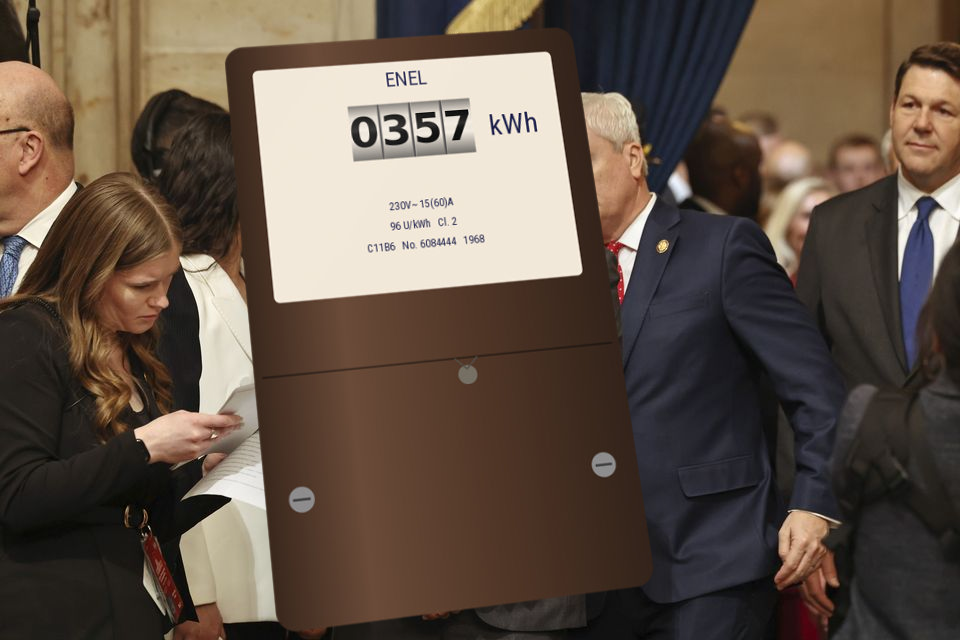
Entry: 357; kWh
